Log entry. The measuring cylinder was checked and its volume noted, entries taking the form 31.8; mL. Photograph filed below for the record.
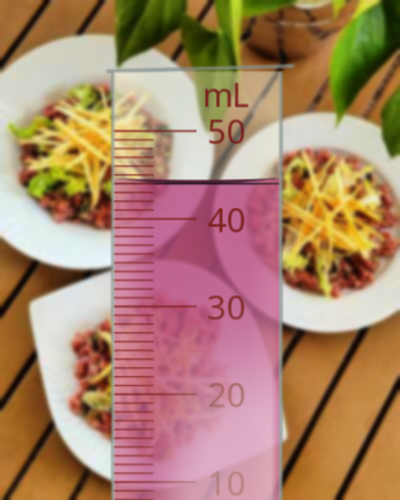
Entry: 44; mL
